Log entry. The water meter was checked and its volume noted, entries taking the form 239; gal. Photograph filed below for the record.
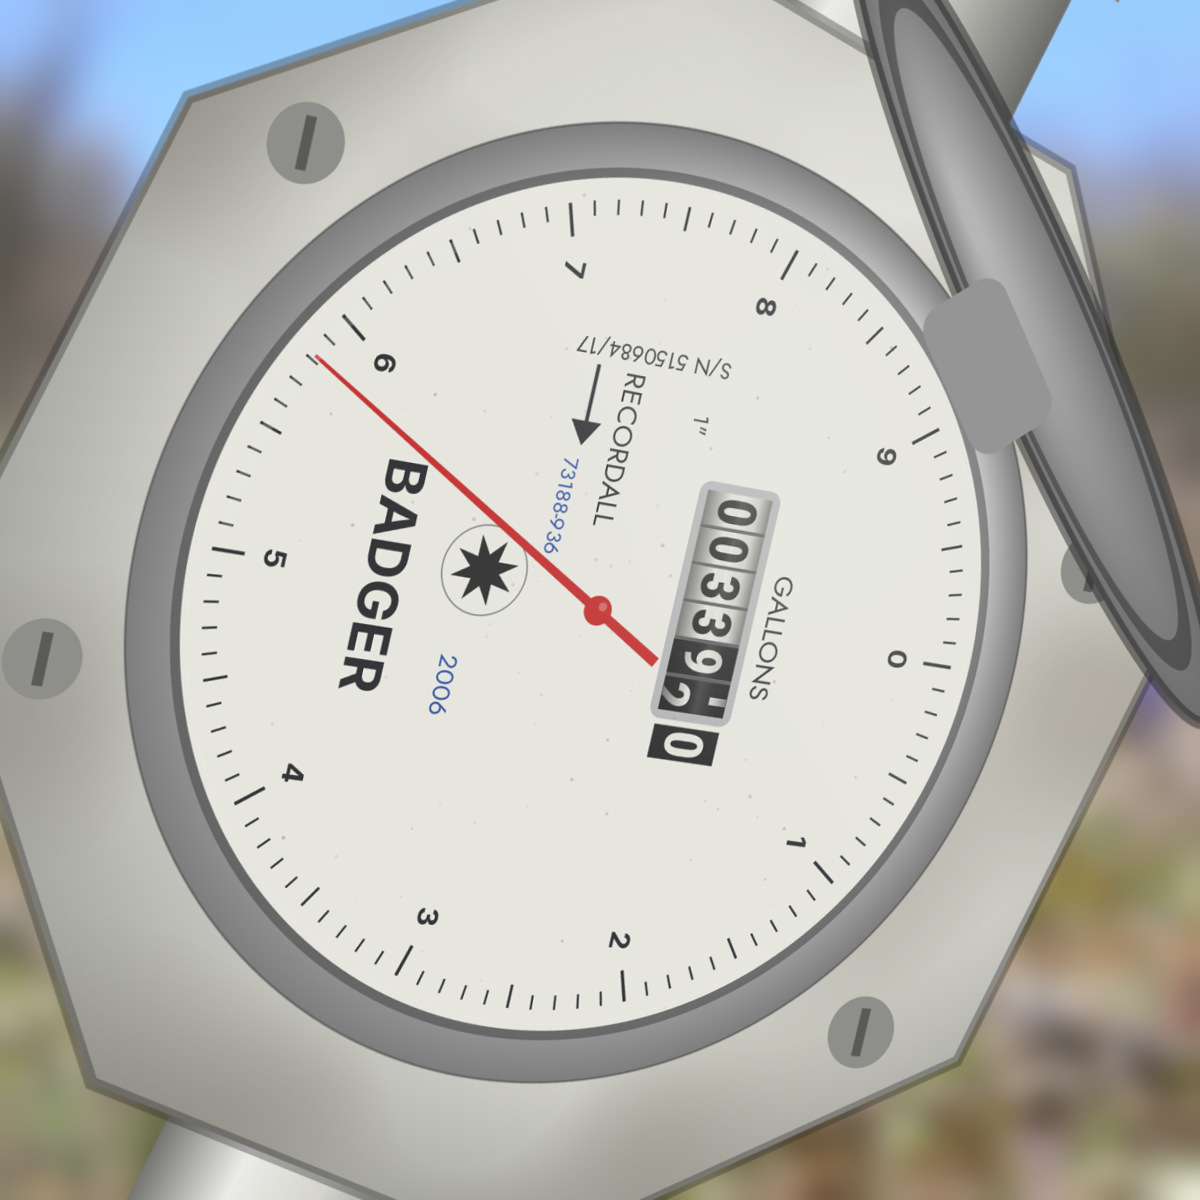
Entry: 33915.8; gal
